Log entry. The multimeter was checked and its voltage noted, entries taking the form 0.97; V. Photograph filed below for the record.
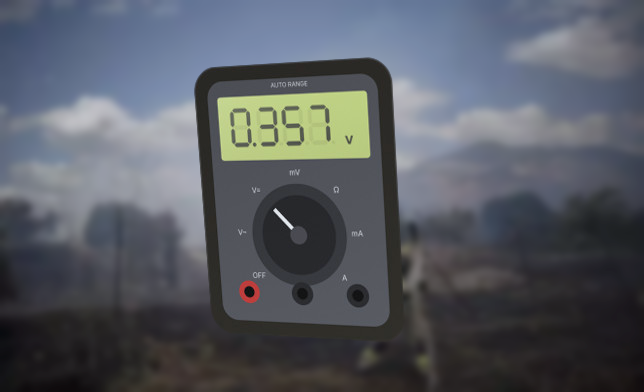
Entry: 0.357; V
